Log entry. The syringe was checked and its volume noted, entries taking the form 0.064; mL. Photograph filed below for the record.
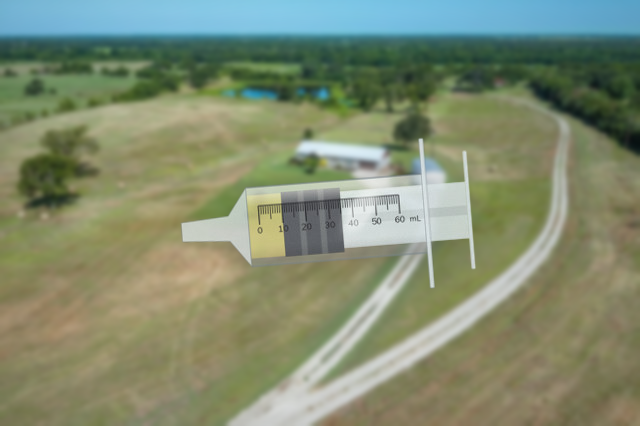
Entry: 10; mL
